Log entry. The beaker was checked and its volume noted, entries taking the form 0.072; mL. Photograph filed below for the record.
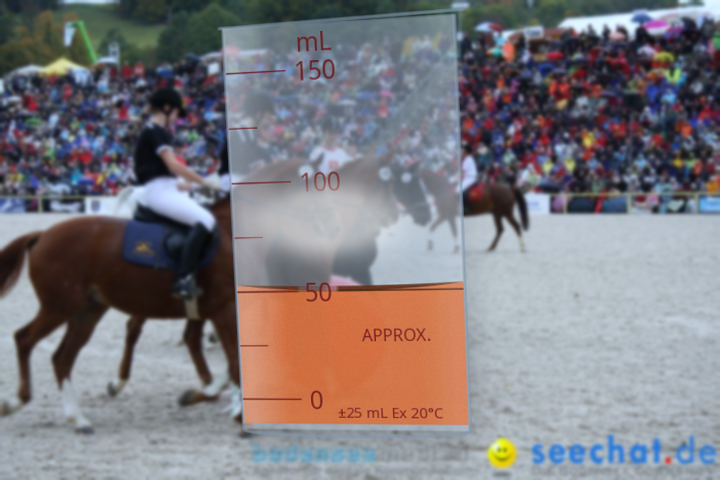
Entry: 50; mL
